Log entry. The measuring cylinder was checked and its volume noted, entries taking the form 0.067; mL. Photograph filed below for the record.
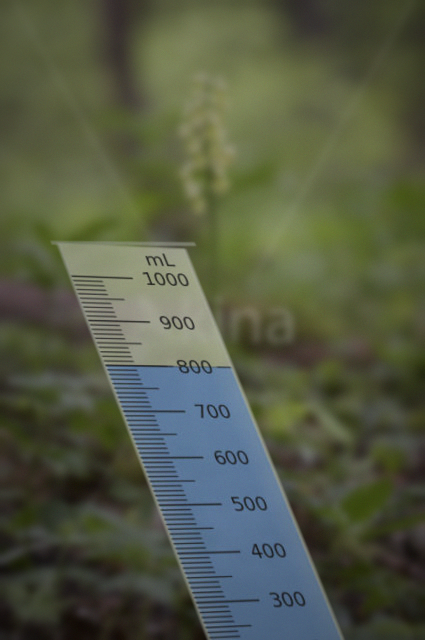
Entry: 800; mL
